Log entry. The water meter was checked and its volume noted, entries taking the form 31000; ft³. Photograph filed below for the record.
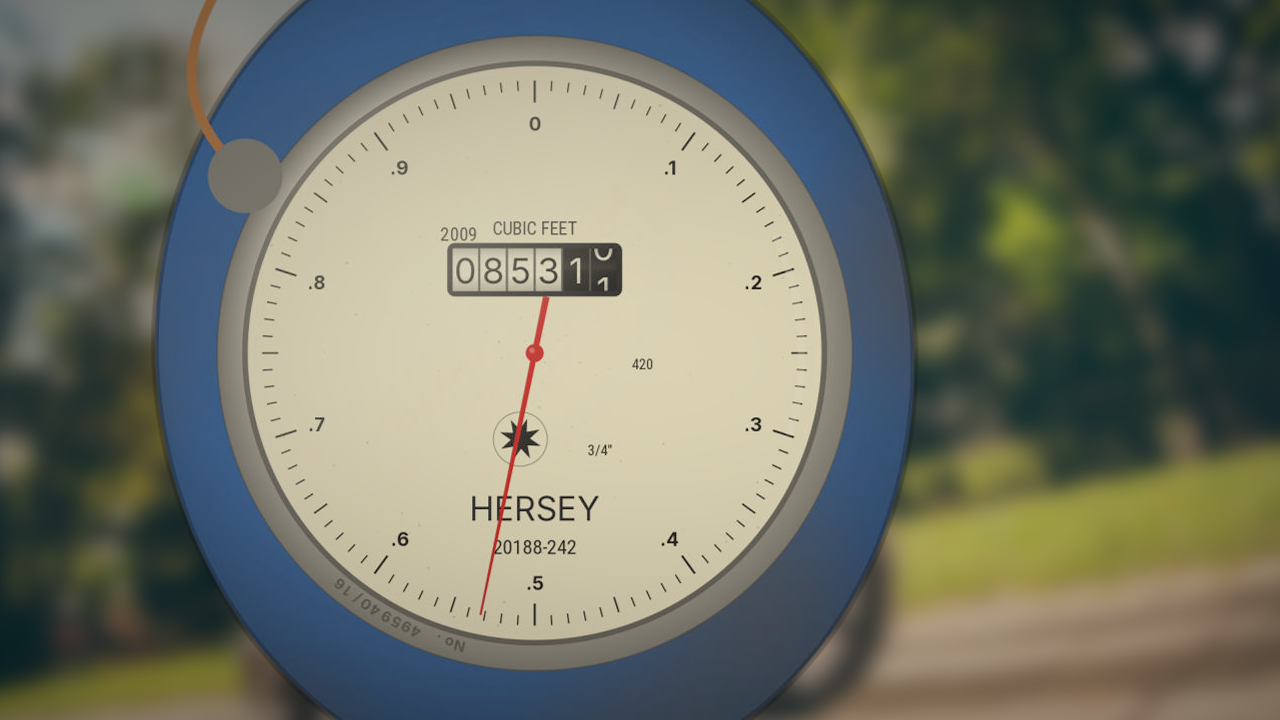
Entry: 85310.53; ft³
